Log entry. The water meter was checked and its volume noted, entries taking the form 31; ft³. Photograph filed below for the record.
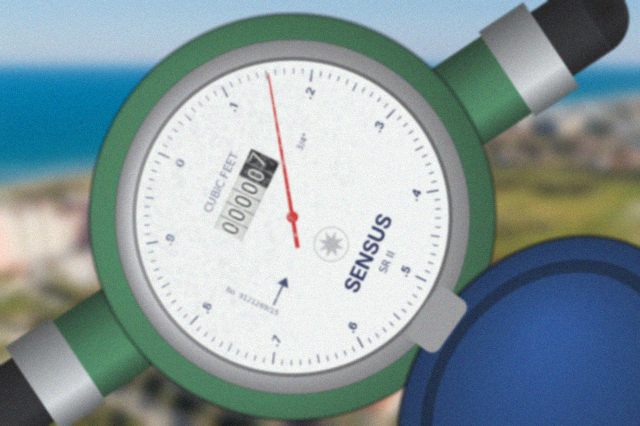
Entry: 7.15; ft³
